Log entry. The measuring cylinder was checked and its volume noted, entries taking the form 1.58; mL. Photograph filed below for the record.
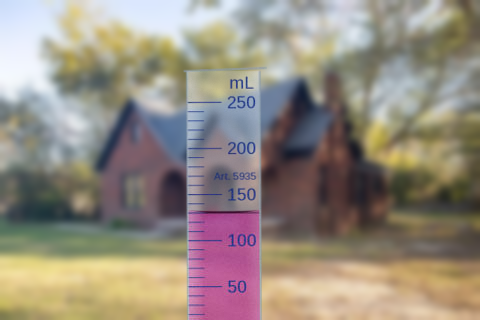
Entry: 130; mL
